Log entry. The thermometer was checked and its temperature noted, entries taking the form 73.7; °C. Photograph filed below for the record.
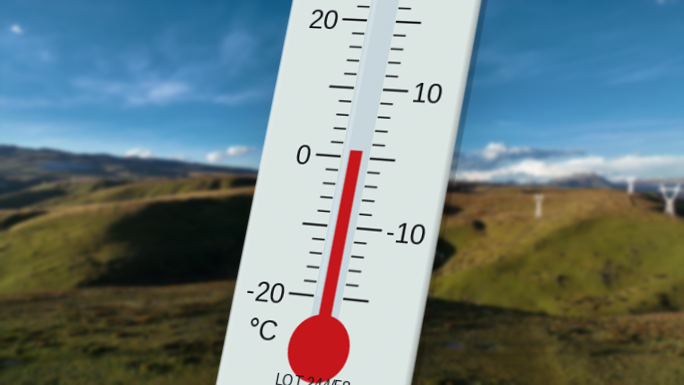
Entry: 1; °C
